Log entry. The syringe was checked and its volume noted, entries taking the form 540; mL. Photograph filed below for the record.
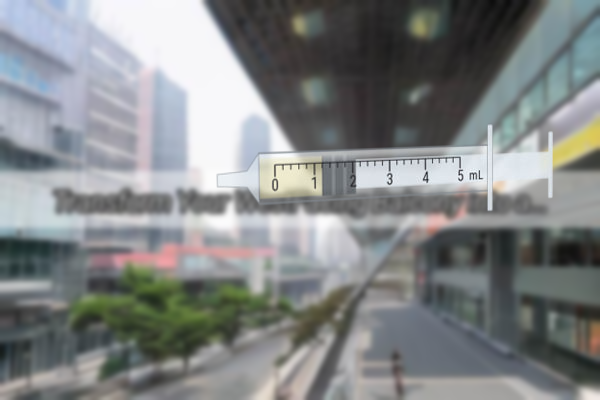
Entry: 1.2; mL
